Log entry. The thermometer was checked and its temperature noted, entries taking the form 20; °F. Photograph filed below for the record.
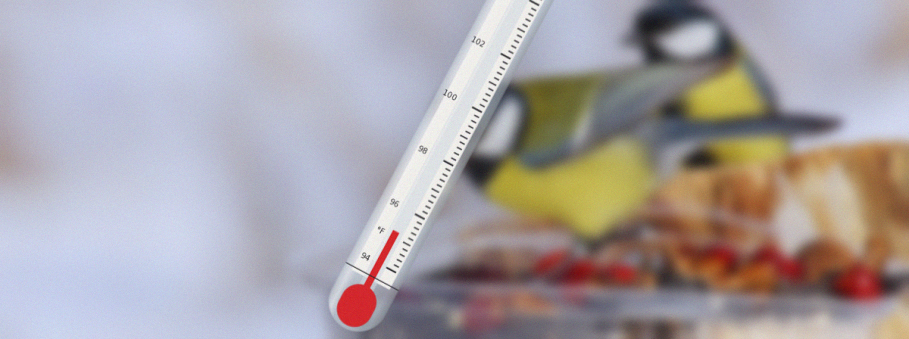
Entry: 95.2; °F
